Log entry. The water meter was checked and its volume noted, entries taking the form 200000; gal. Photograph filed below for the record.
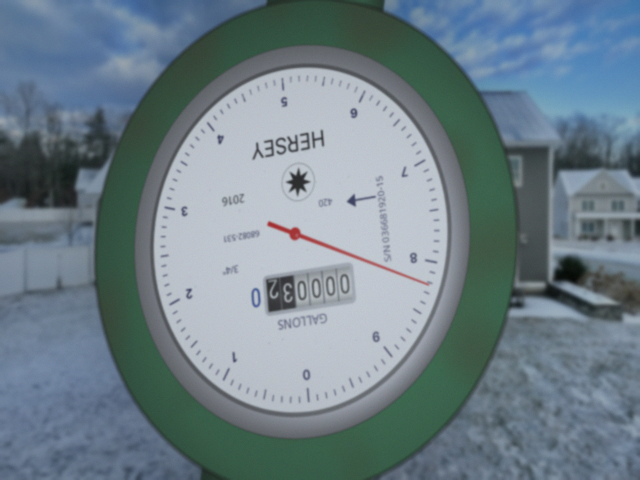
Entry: 318.2; gal
